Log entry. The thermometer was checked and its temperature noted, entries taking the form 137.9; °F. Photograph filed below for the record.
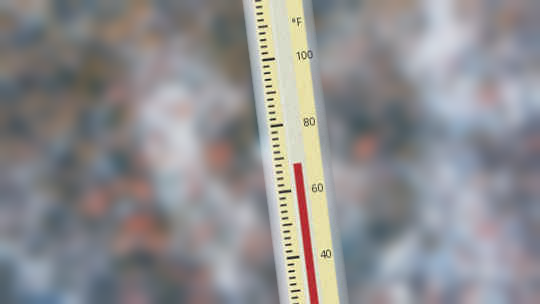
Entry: 68; °F
